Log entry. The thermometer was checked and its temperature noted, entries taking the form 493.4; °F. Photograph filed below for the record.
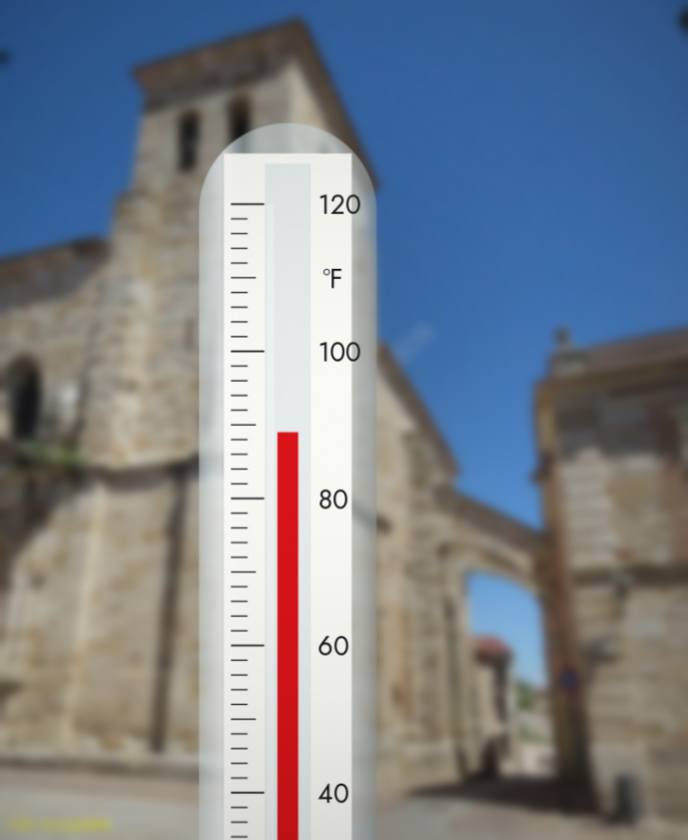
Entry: 89; °F
